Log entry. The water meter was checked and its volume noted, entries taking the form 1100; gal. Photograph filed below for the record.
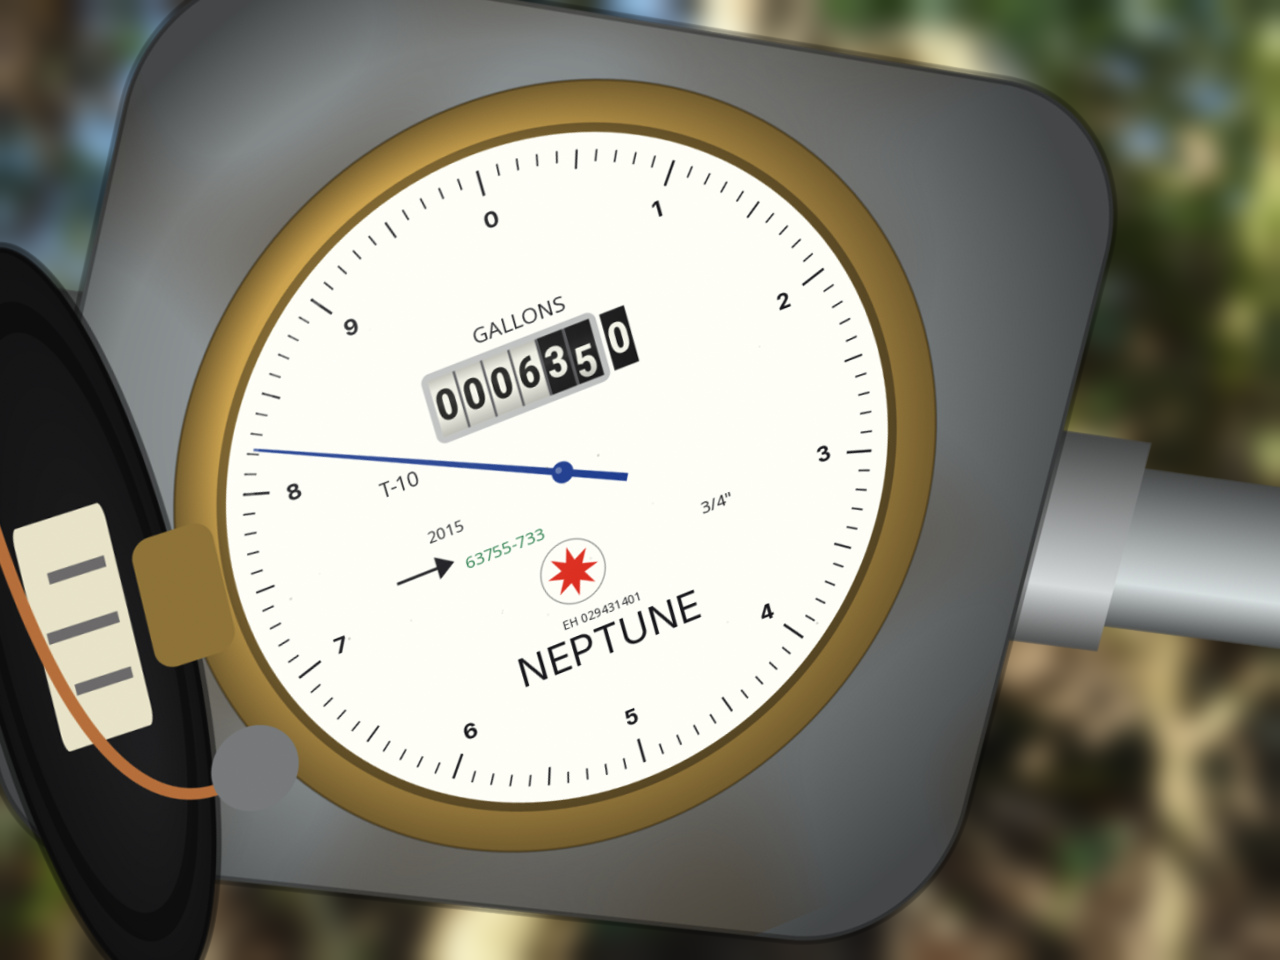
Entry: 6348.2; gal
